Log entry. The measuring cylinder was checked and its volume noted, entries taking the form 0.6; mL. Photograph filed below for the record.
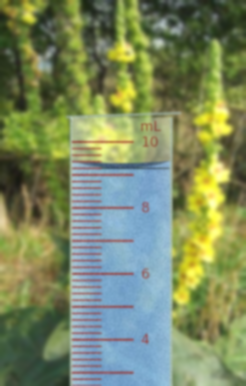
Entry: 9.2; mL
